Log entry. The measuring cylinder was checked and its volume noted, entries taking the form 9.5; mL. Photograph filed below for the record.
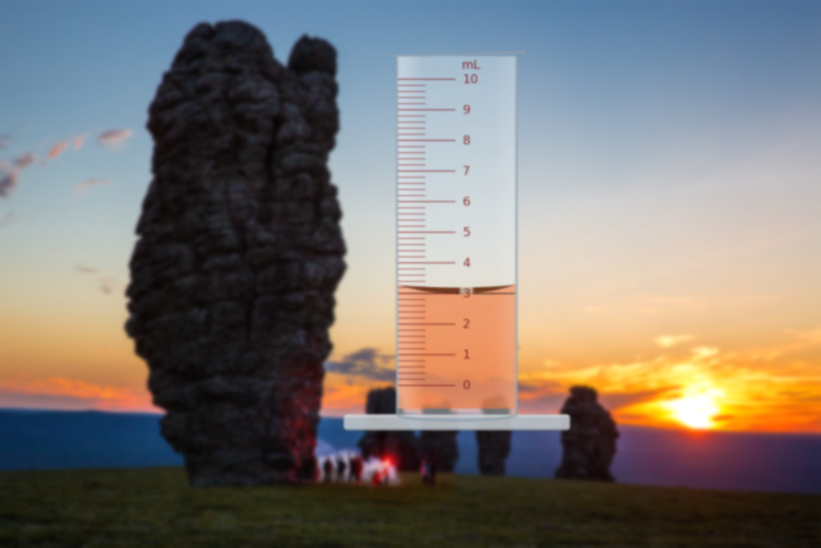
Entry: 3; mL
